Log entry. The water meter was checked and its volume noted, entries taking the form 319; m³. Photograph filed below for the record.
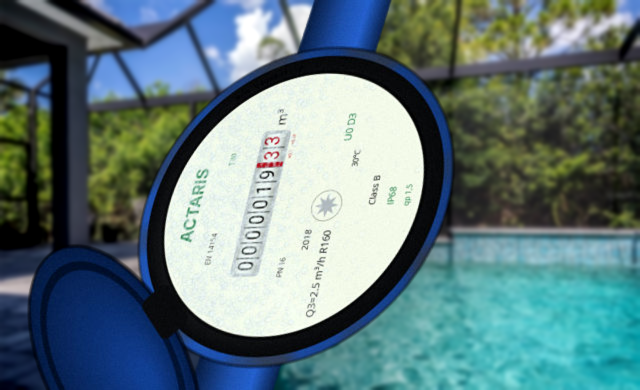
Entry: 19.33; m³
